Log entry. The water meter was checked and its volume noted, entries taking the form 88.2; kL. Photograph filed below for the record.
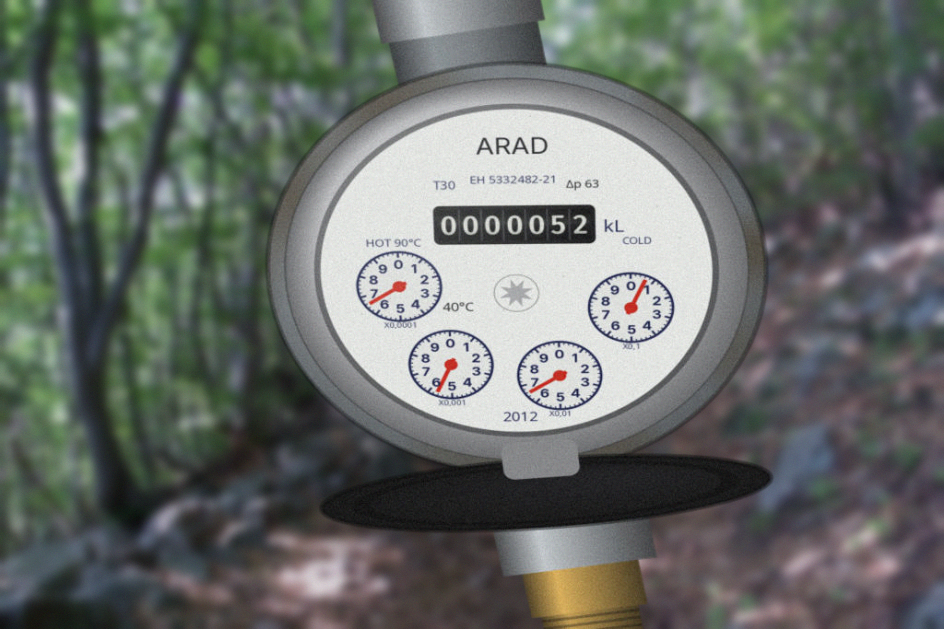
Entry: 52.0656; kL
